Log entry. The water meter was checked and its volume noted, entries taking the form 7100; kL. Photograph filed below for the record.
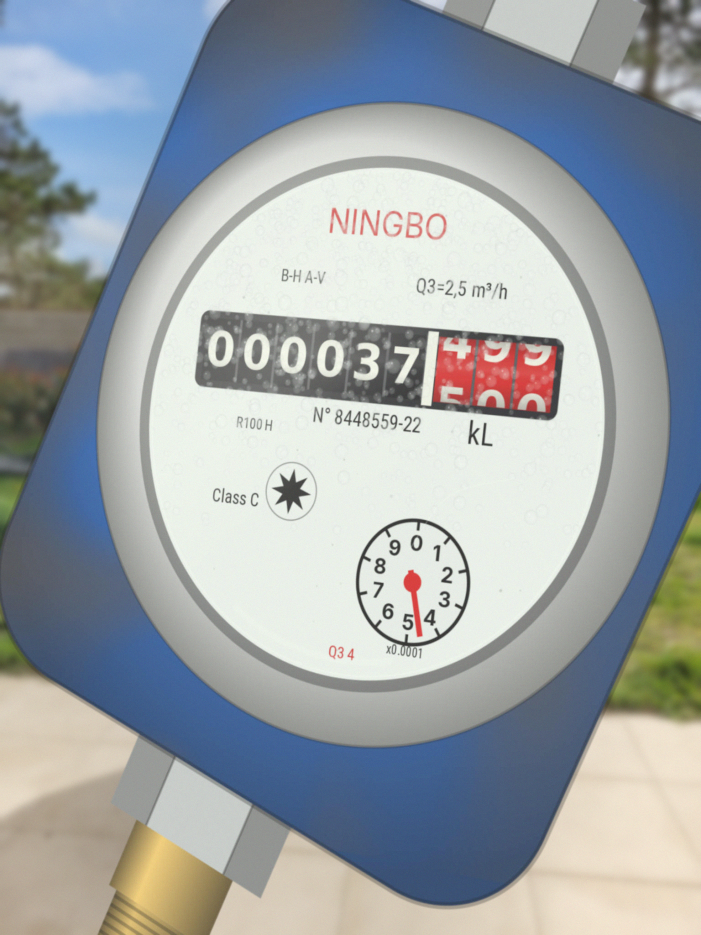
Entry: 37.4994; kL
